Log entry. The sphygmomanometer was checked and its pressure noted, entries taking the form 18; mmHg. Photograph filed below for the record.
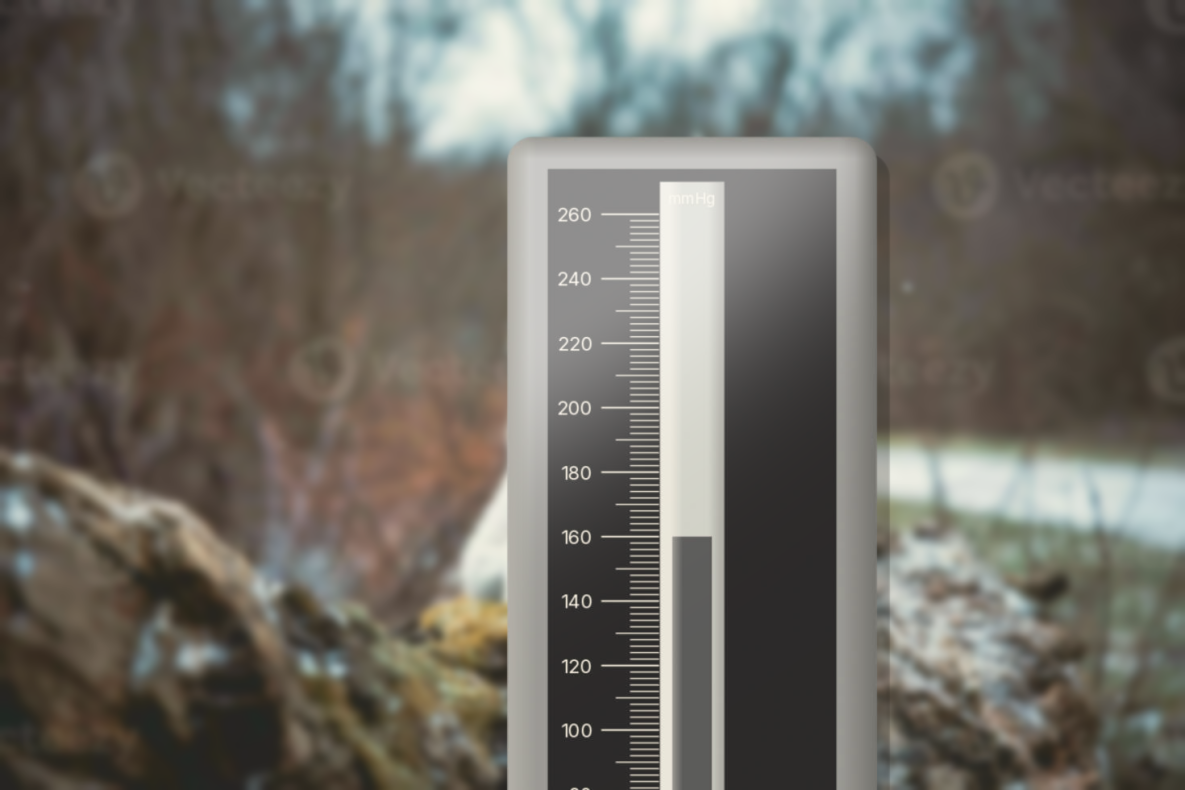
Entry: 160; mmHg
